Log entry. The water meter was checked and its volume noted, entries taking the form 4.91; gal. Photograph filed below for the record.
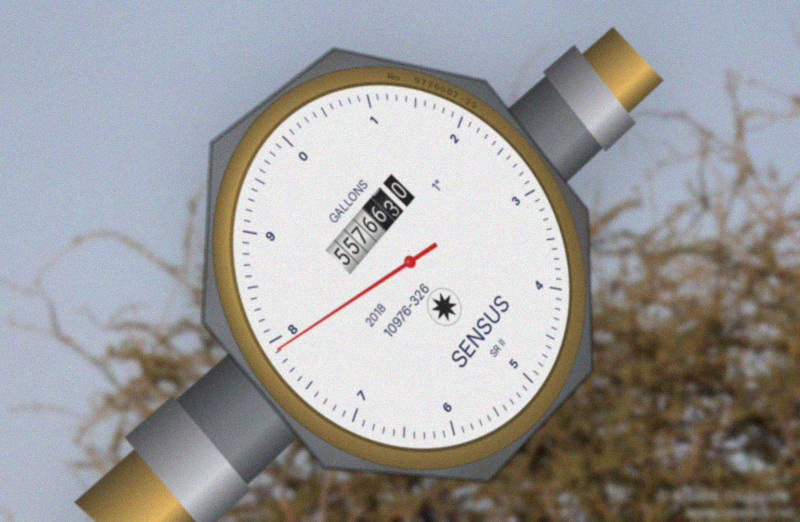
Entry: 5576627.9; gal
